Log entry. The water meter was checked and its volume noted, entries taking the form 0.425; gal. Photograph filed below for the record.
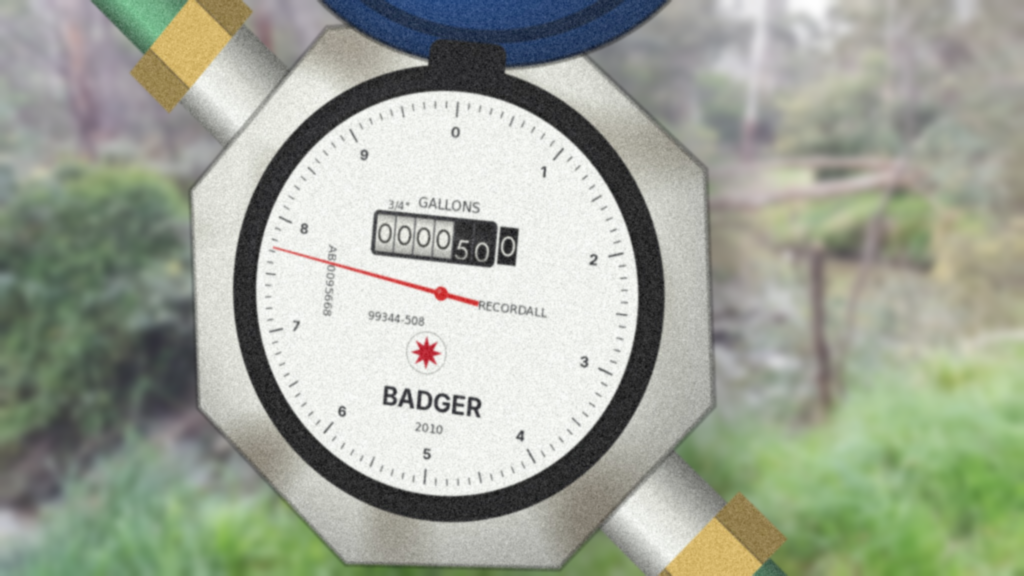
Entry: 497.7; gal
